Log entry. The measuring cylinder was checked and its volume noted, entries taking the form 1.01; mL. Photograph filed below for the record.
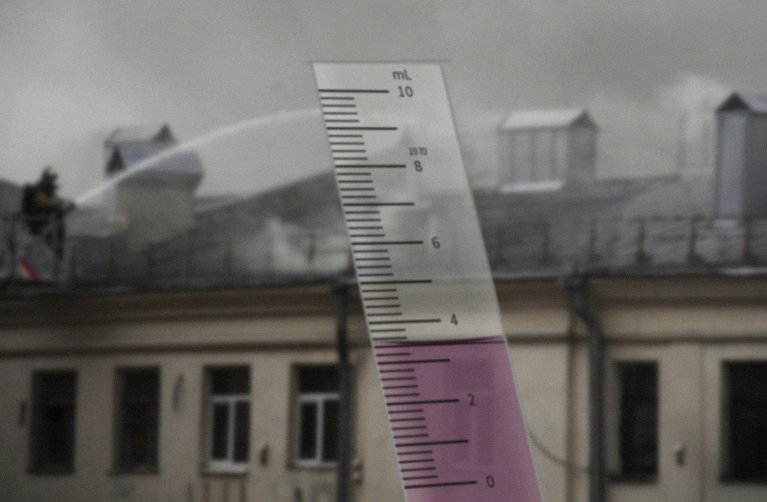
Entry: 3.4; mL
